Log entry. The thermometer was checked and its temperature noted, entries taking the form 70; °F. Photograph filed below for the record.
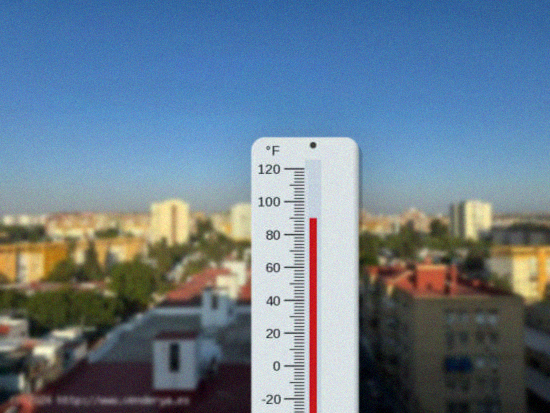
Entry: 90; °F
